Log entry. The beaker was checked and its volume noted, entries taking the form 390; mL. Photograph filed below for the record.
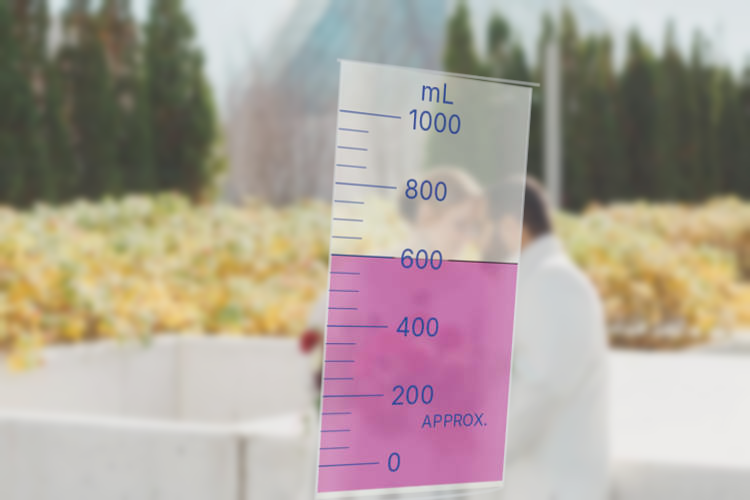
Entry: 600; mL
